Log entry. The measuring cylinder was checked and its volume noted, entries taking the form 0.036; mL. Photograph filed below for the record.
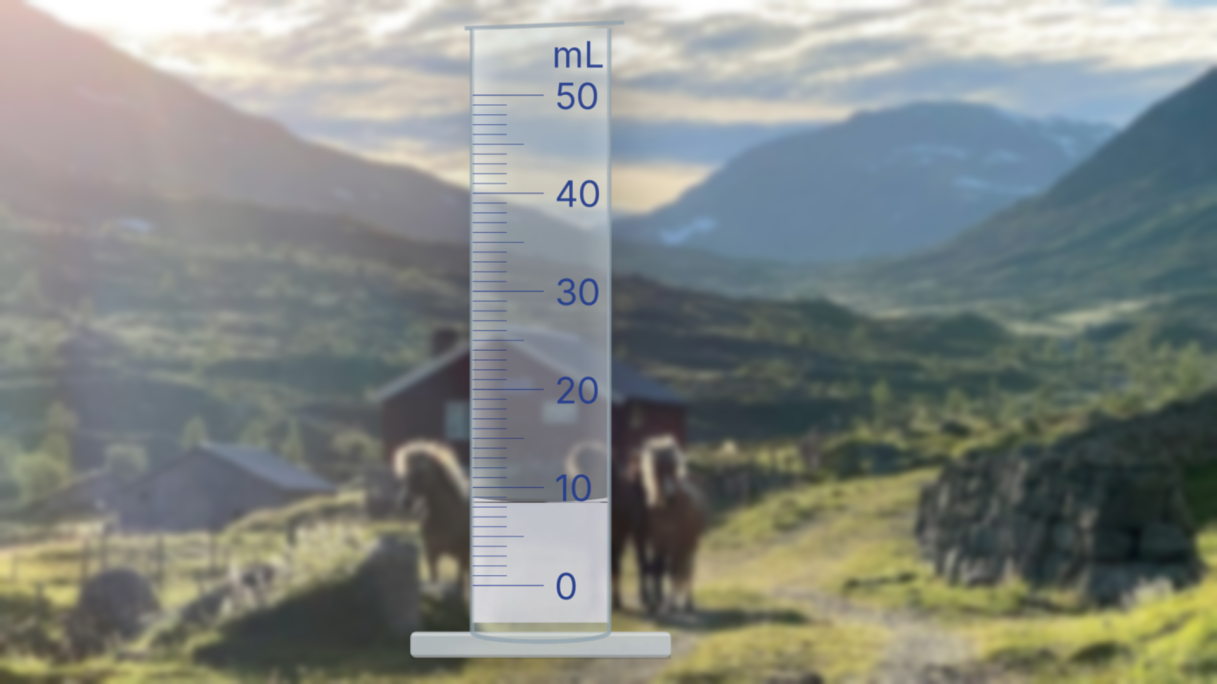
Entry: 8.5; mL
